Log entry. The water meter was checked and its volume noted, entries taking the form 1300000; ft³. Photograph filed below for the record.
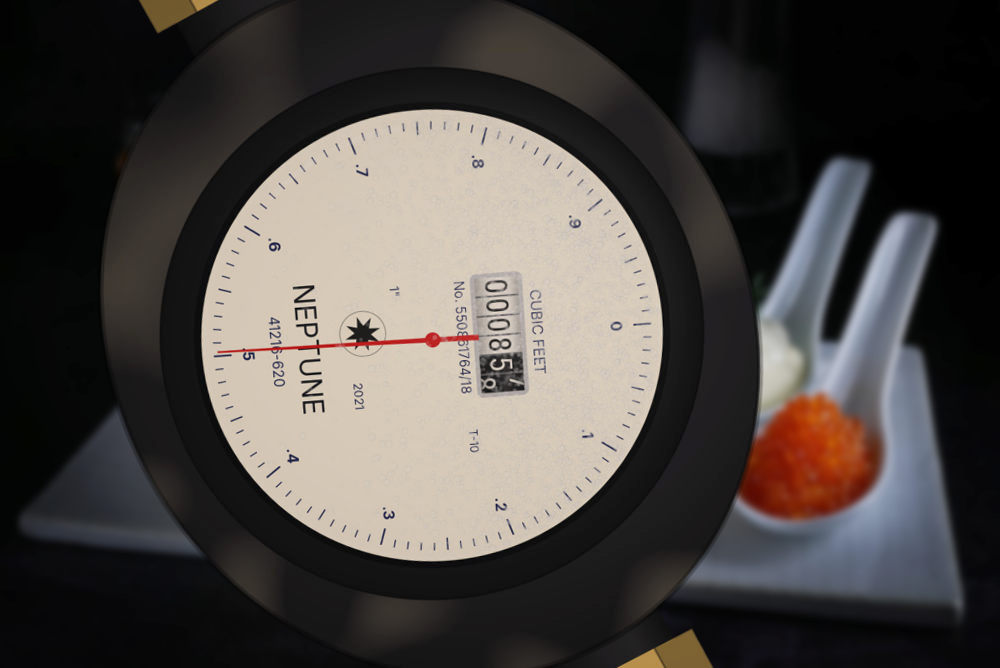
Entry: 857.50; ft³
